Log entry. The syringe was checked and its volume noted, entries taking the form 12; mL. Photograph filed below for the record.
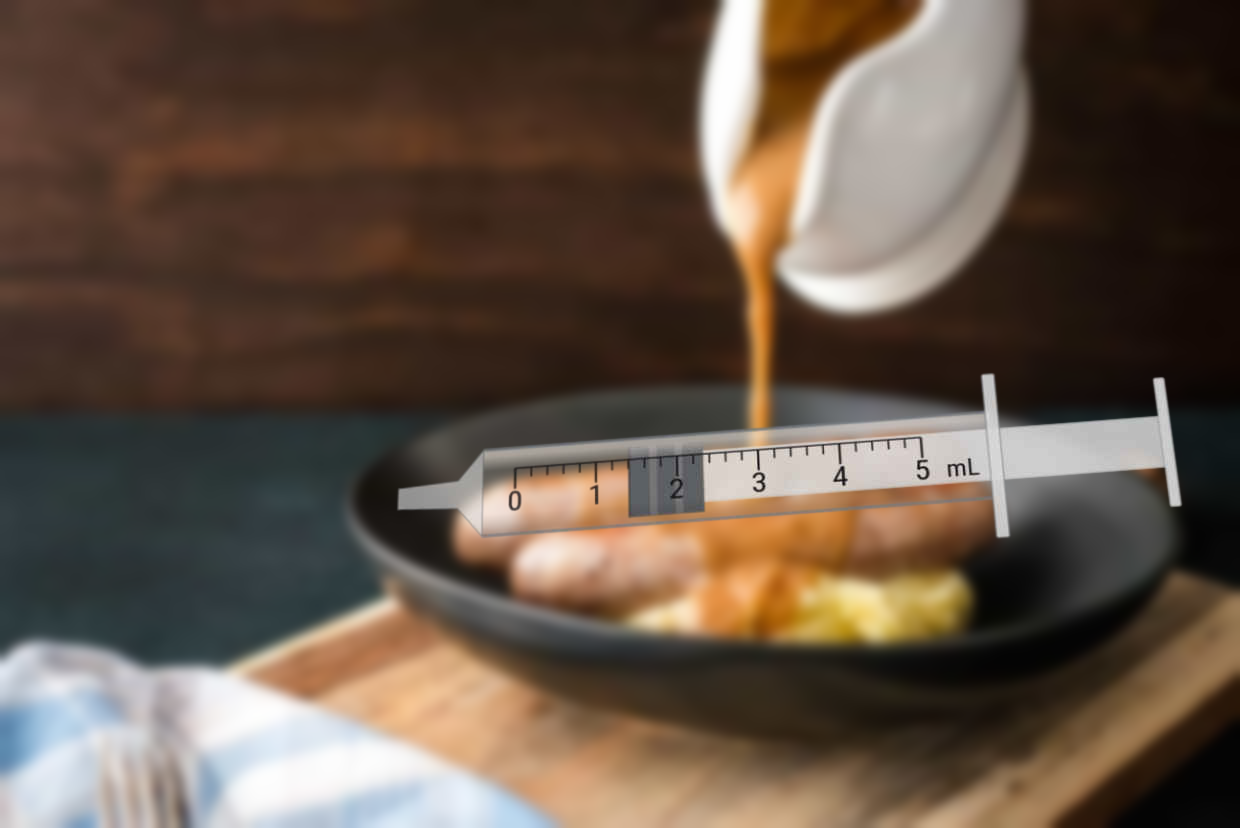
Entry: 1.4; mL
